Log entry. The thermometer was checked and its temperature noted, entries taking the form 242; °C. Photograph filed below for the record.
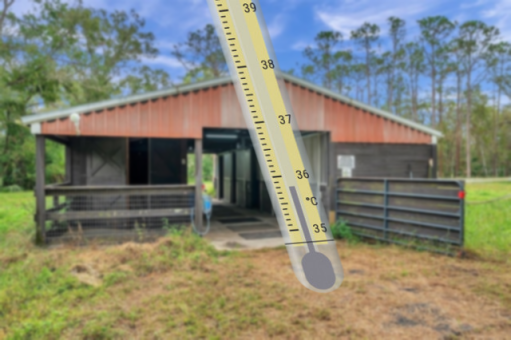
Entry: 35.8; °C
